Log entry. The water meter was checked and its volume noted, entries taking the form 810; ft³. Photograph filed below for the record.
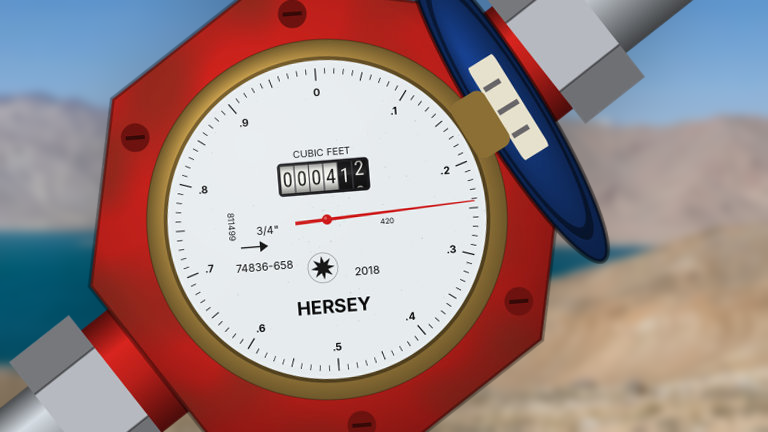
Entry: 412.24; ft³
